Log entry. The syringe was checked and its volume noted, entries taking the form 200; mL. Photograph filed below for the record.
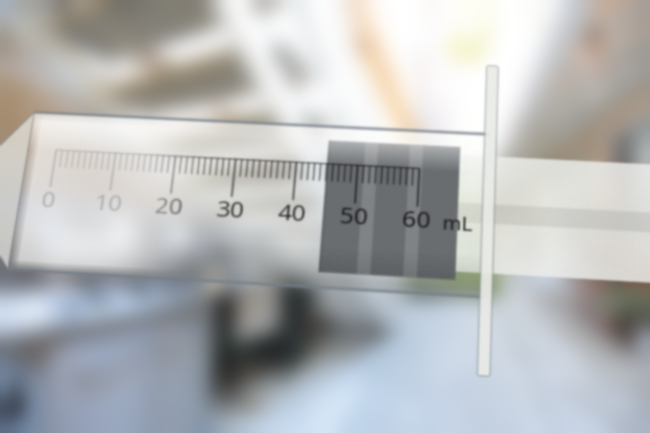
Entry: 45; mL
